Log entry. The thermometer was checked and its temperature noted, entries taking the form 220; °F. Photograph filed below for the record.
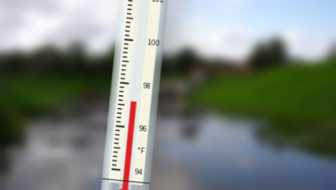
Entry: 97.2; °F
